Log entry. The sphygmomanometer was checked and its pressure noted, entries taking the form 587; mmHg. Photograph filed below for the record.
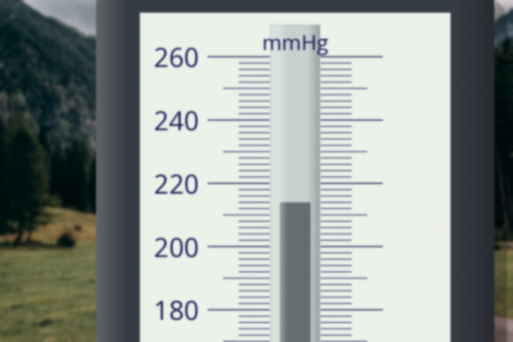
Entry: 214; mmHg
